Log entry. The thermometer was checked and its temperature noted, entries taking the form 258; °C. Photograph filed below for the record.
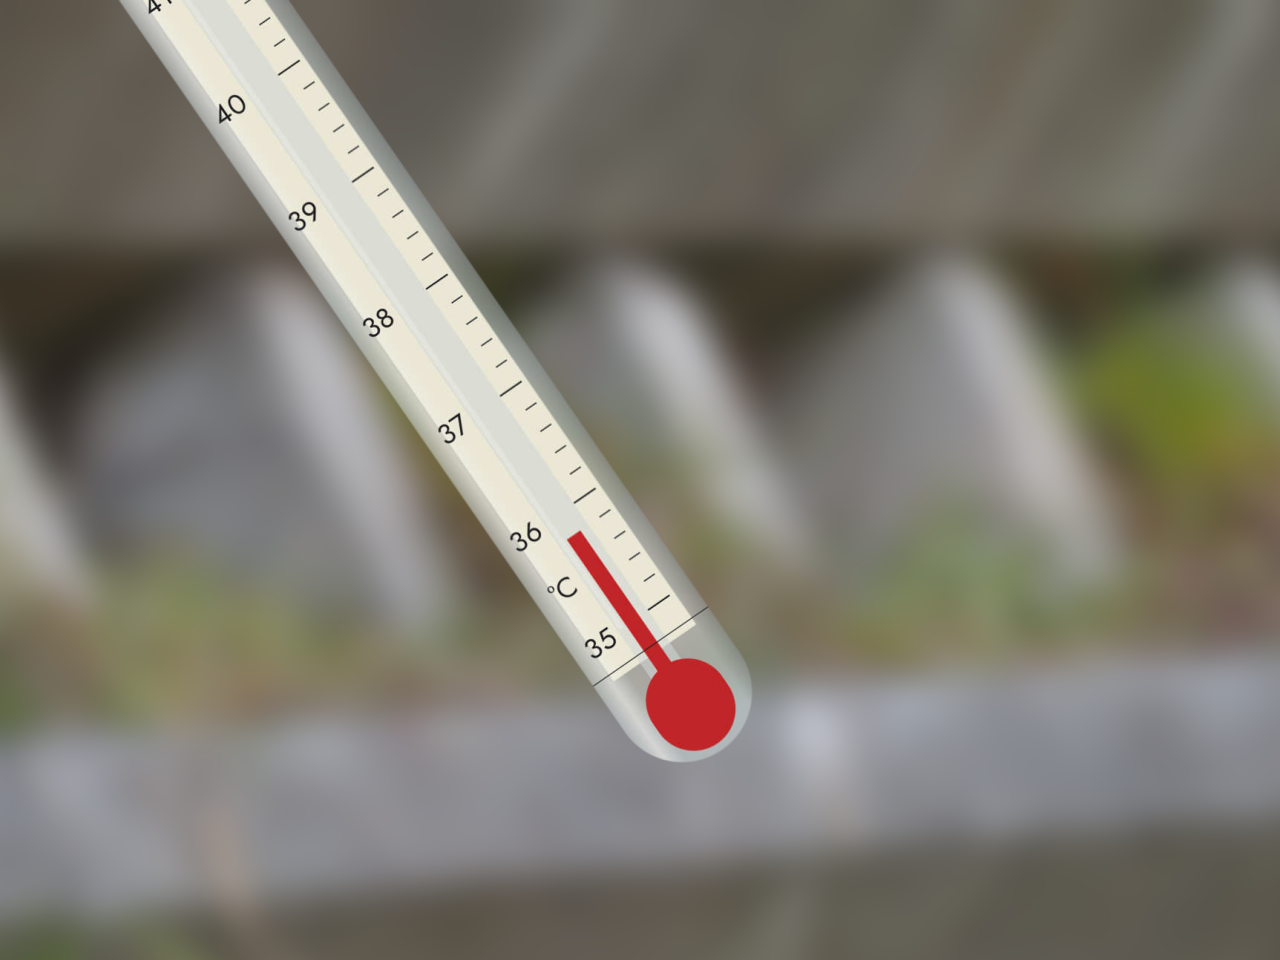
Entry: 35.8; °C
